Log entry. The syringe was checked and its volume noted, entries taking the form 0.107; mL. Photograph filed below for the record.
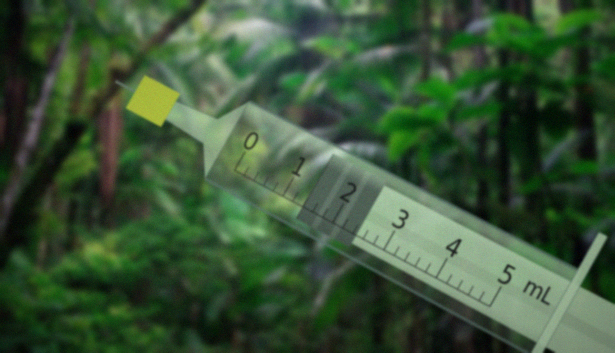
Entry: 1.4; mL
